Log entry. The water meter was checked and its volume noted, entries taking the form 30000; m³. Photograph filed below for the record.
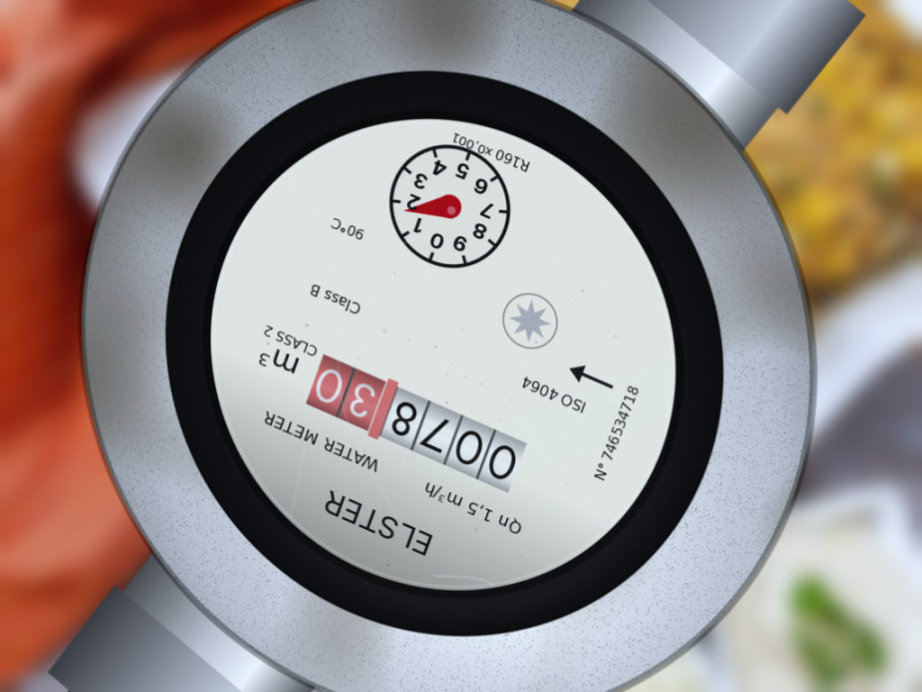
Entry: 78.301; m³
